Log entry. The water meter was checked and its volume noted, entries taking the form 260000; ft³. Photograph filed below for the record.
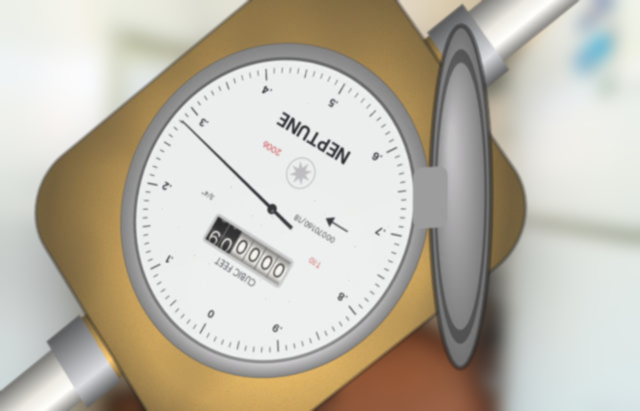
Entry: 9.28; ft³
